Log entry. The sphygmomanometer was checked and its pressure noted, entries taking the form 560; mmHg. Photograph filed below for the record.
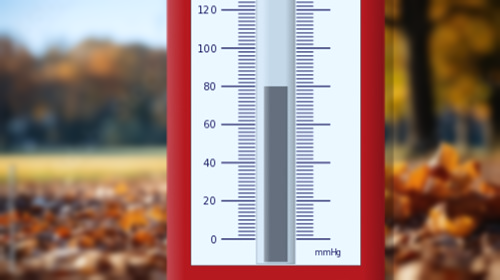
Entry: 80; mmHg
